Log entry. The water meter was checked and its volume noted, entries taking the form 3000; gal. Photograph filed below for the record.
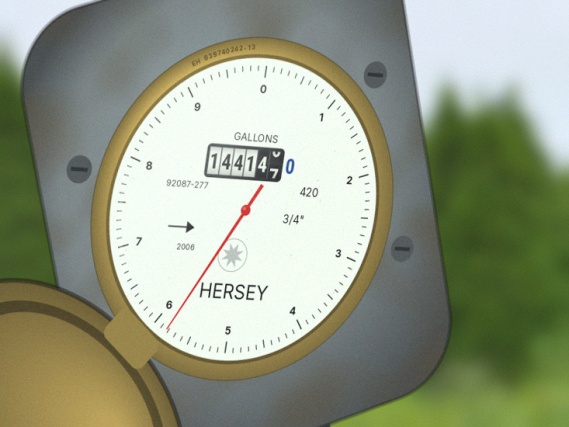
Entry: 1441465.8; gal
